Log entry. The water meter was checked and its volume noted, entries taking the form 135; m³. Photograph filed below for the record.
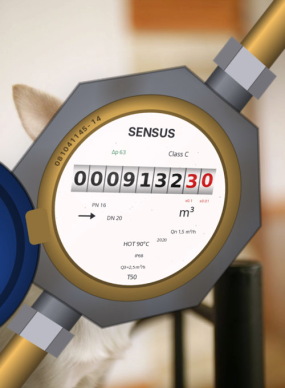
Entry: 9132.30; m³
